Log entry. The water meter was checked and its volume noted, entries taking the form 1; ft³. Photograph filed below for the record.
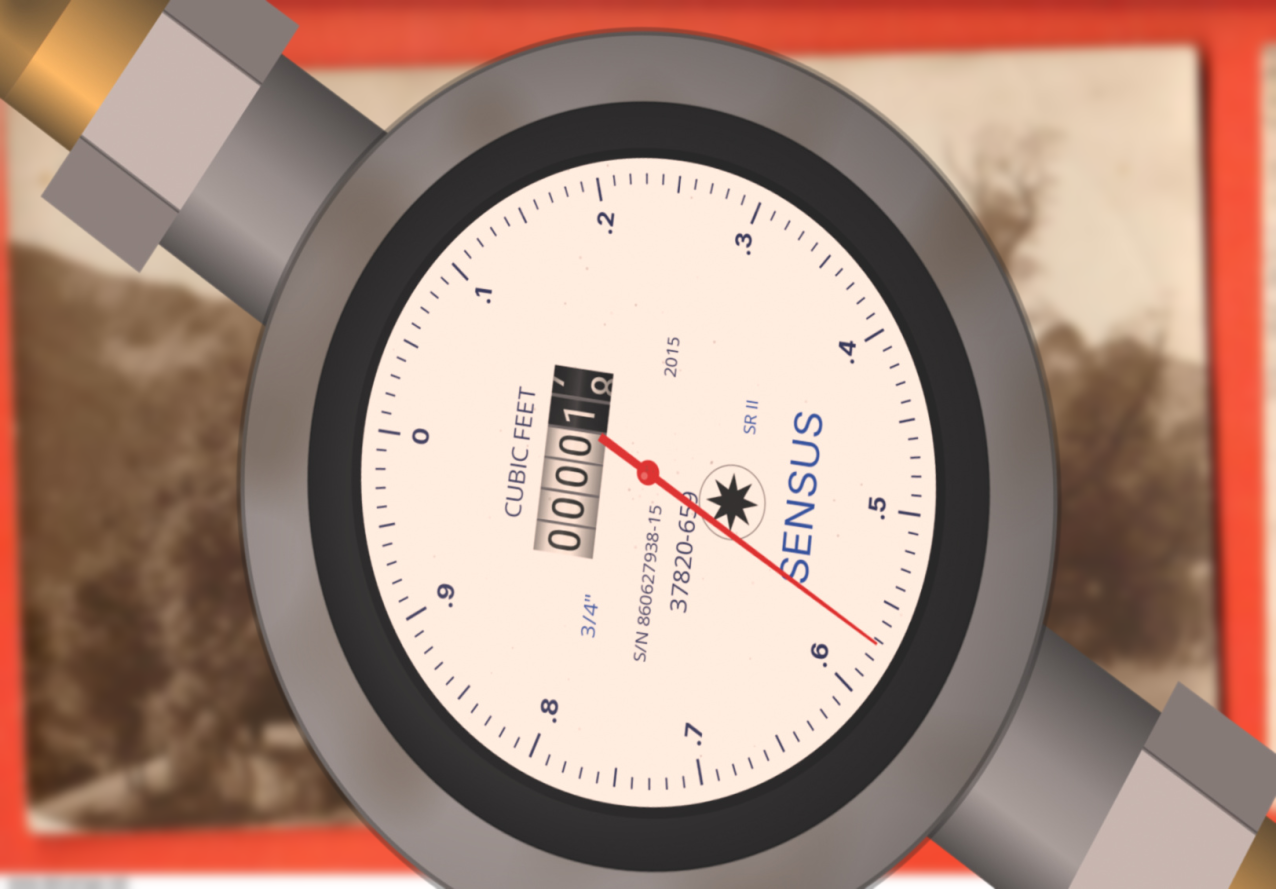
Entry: 17.57; ft³
